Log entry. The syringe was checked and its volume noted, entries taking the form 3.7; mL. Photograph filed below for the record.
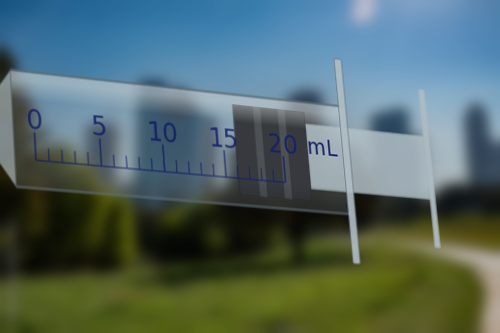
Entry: 16; mL
